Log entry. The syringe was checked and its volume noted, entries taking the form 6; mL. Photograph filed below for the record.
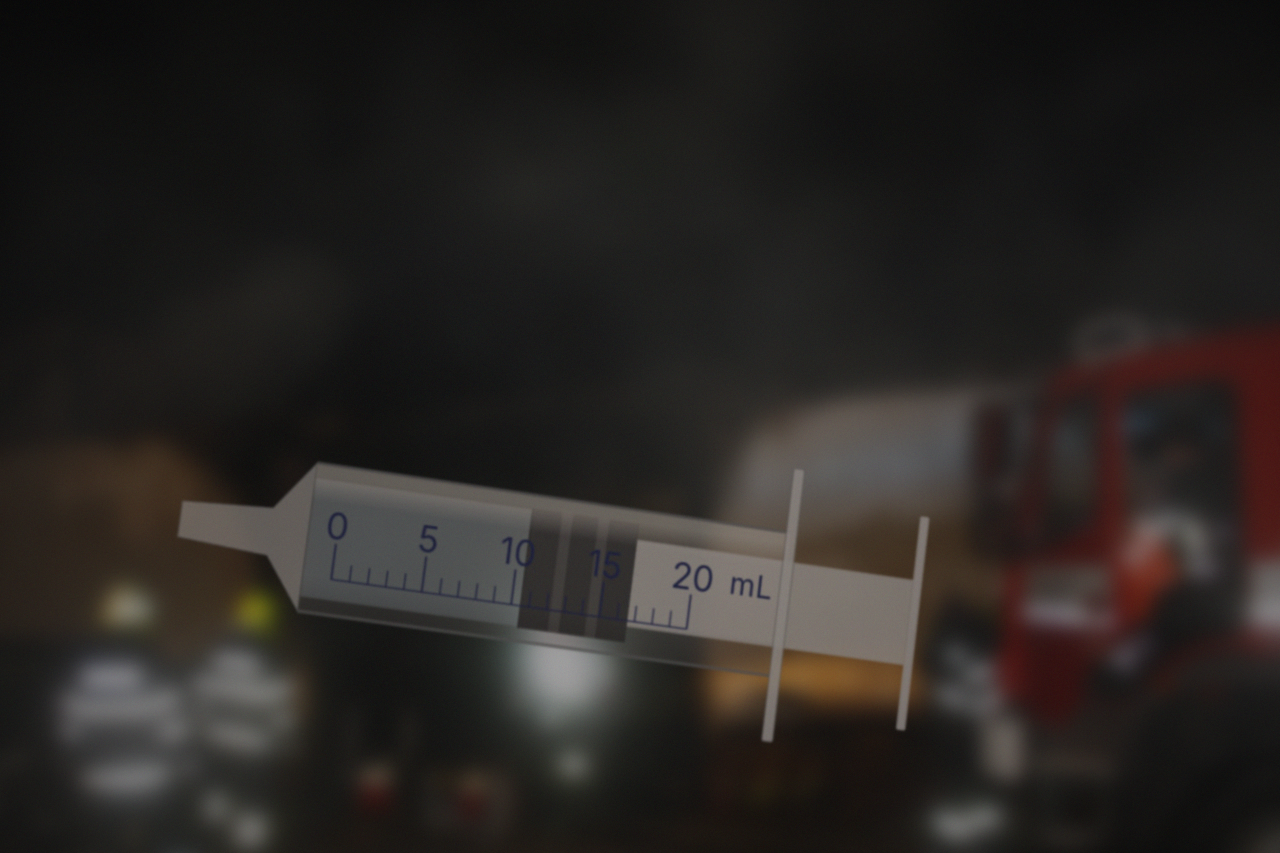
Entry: 10.5; mL
